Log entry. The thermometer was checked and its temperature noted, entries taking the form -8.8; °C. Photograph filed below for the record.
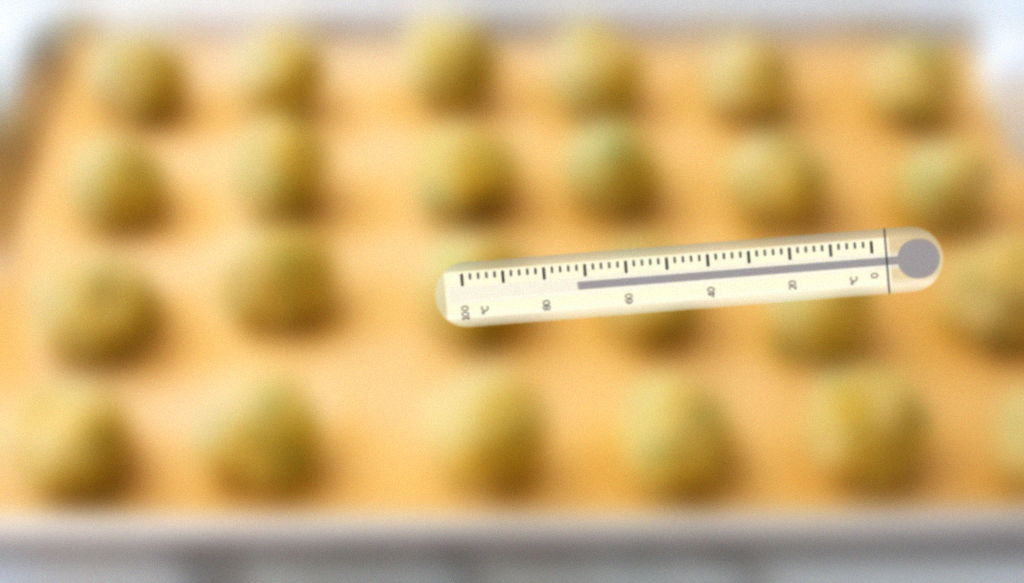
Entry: 72; °C
